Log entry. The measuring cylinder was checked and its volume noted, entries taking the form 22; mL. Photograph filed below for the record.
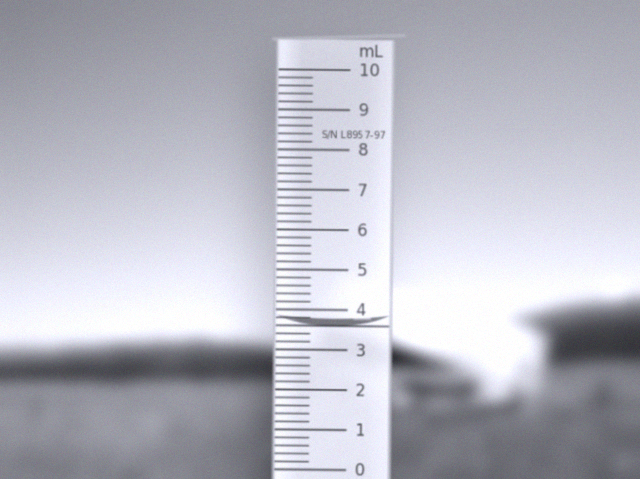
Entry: 3.6; mL
